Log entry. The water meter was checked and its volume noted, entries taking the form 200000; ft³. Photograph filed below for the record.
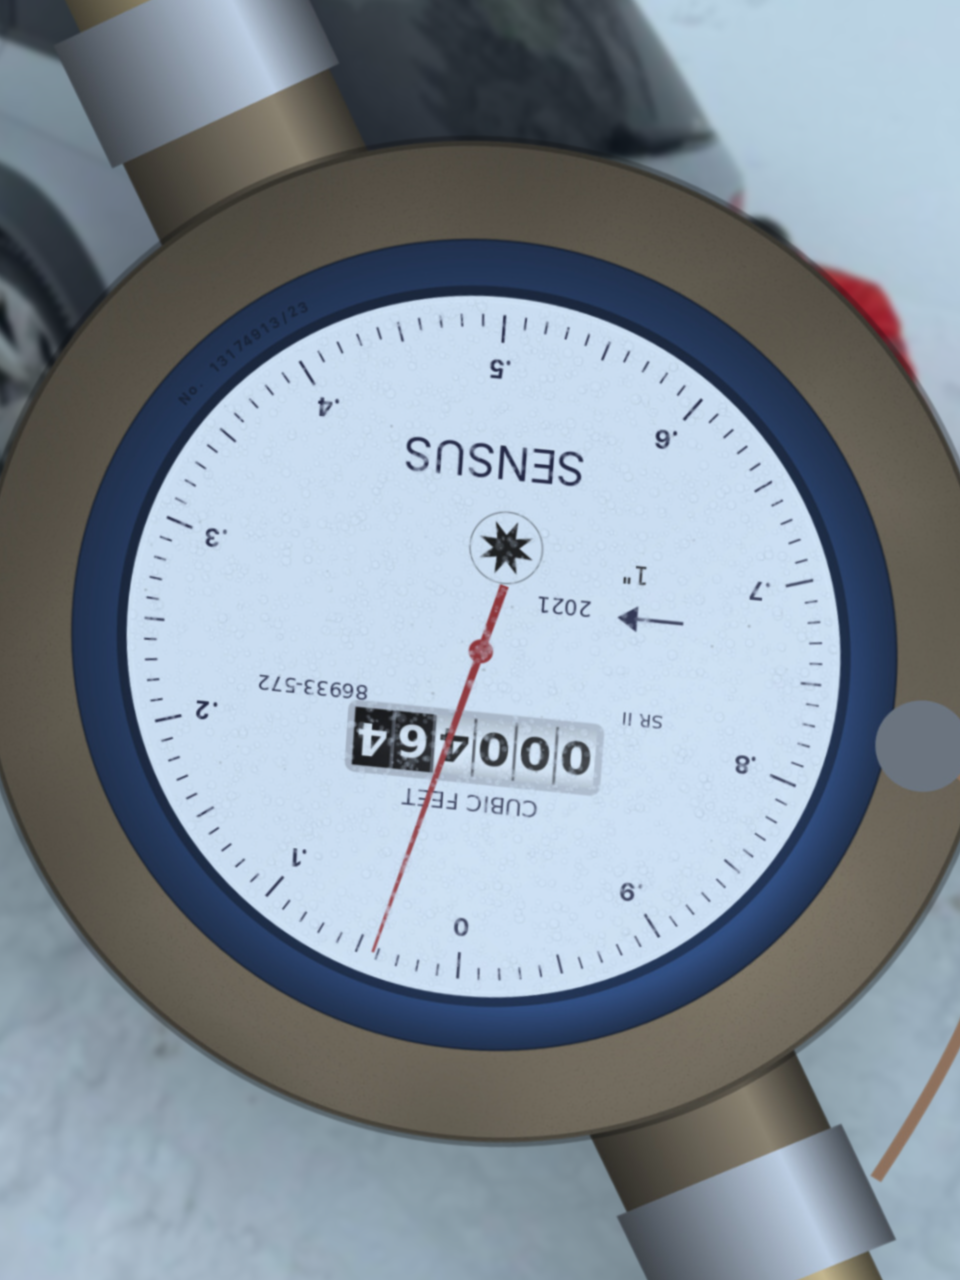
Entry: 464.04; ft³
